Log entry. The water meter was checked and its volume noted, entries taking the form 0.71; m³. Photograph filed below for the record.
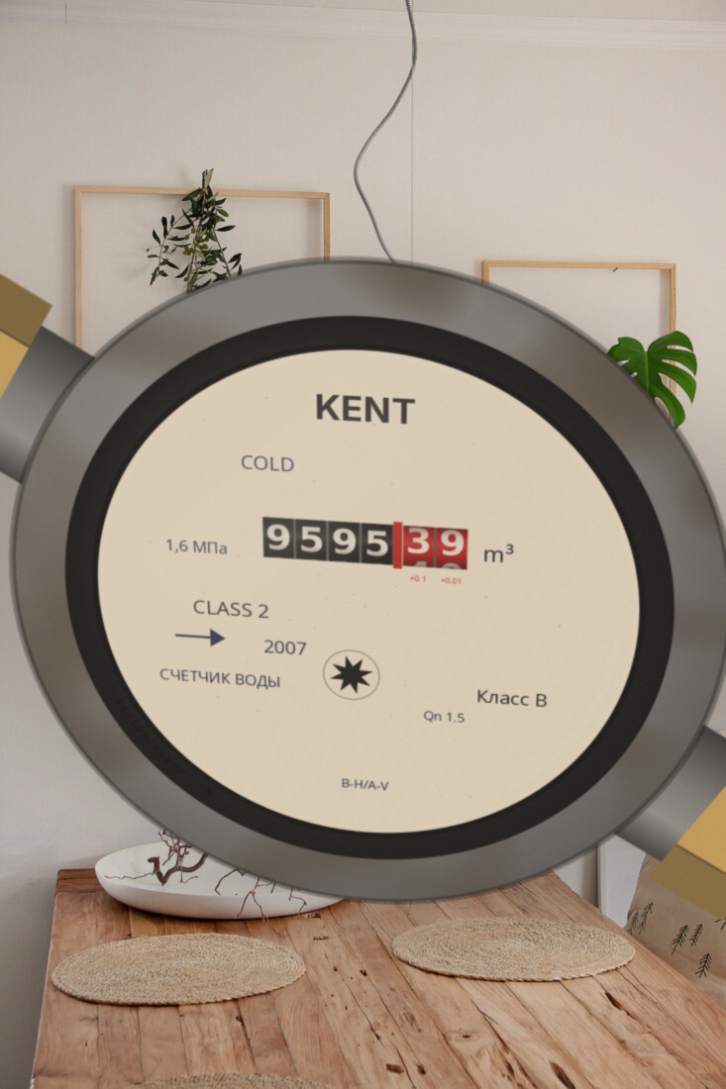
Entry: 9595.39; m³
